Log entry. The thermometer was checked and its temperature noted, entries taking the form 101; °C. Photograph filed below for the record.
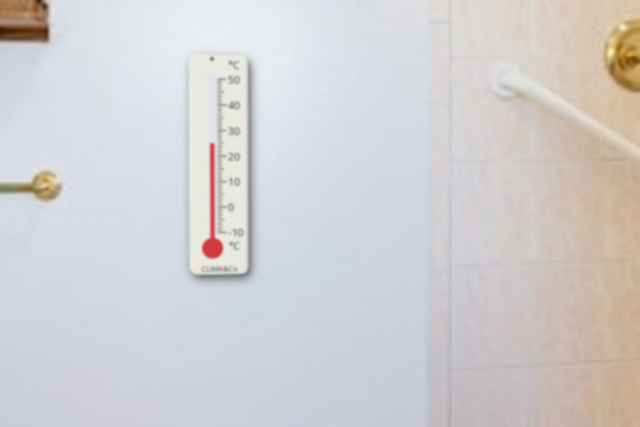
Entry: 25; °C
